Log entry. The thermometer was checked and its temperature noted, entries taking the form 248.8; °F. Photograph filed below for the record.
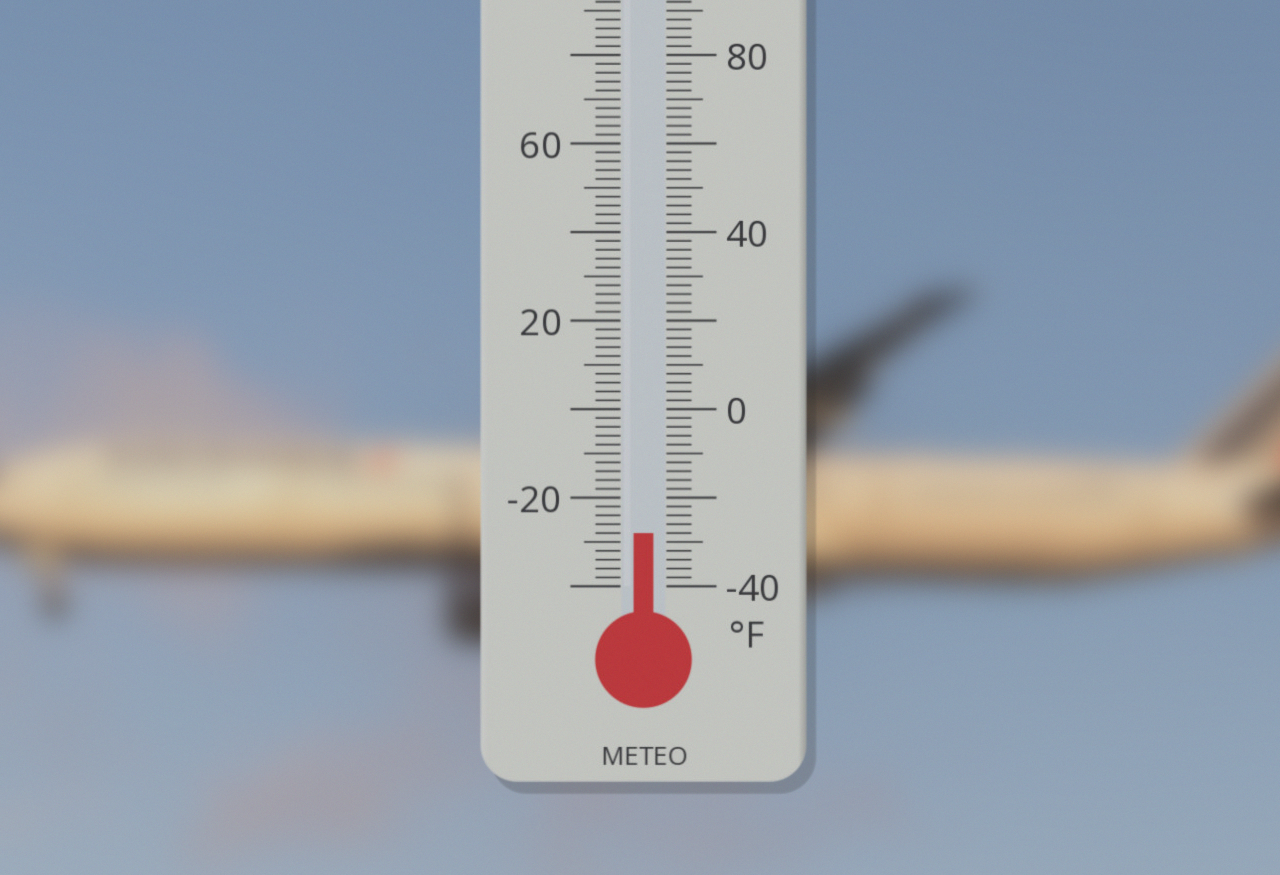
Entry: -28; °F
